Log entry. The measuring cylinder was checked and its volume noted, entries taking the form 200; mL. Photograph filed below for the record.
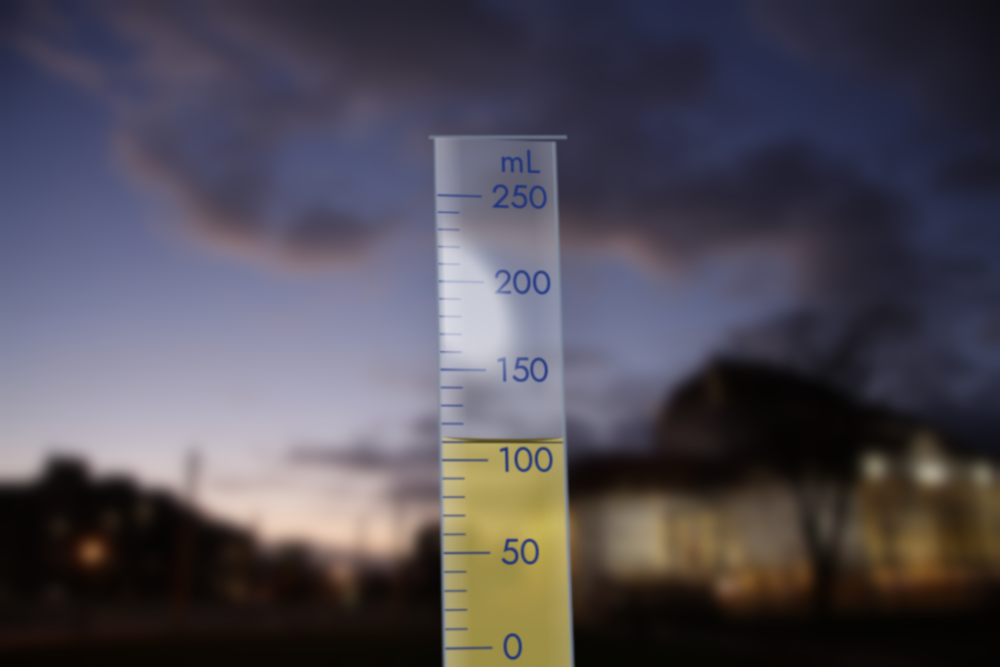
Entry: 110; mL
